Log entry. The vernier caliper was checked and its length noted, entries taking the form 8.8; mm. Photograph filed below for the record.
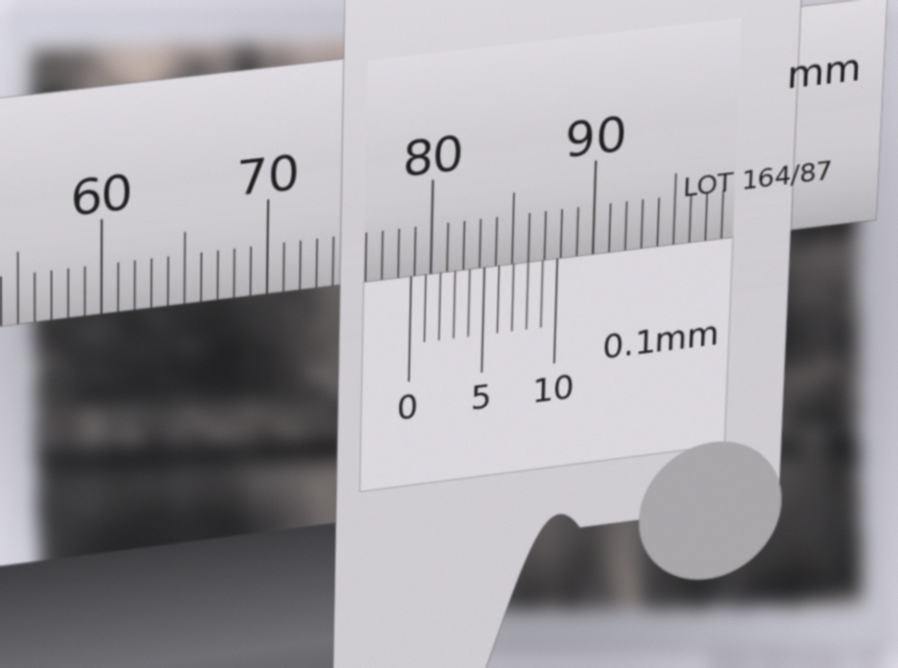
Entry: 78.8; mm
